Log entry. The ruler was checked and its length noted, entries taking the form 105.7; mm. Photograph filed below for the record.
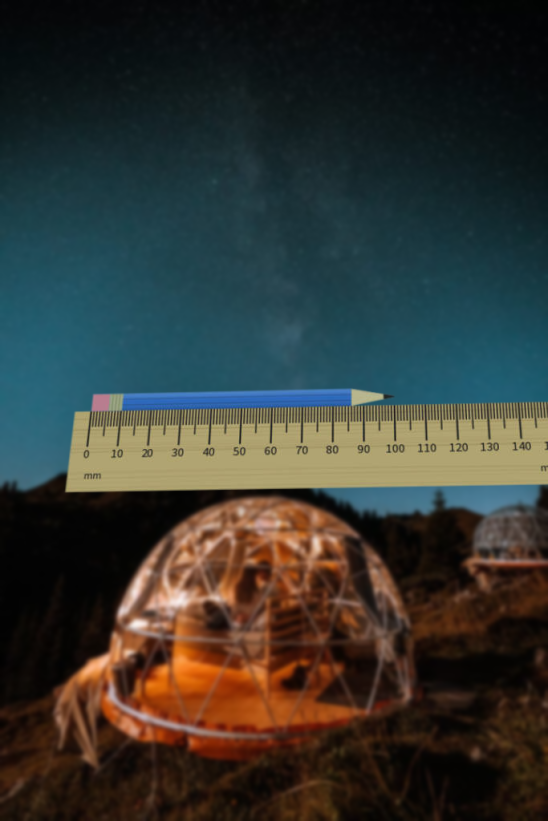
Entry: 100; mm
